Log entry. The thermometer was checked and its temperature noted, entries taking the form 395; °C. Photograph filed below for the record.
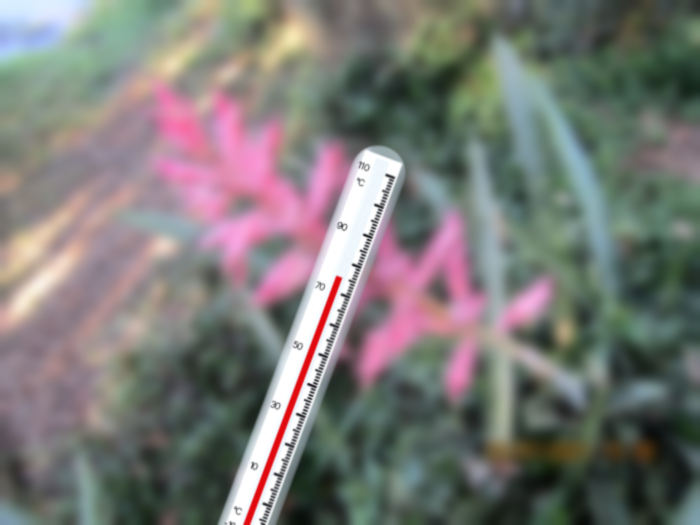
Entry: 75; °C
